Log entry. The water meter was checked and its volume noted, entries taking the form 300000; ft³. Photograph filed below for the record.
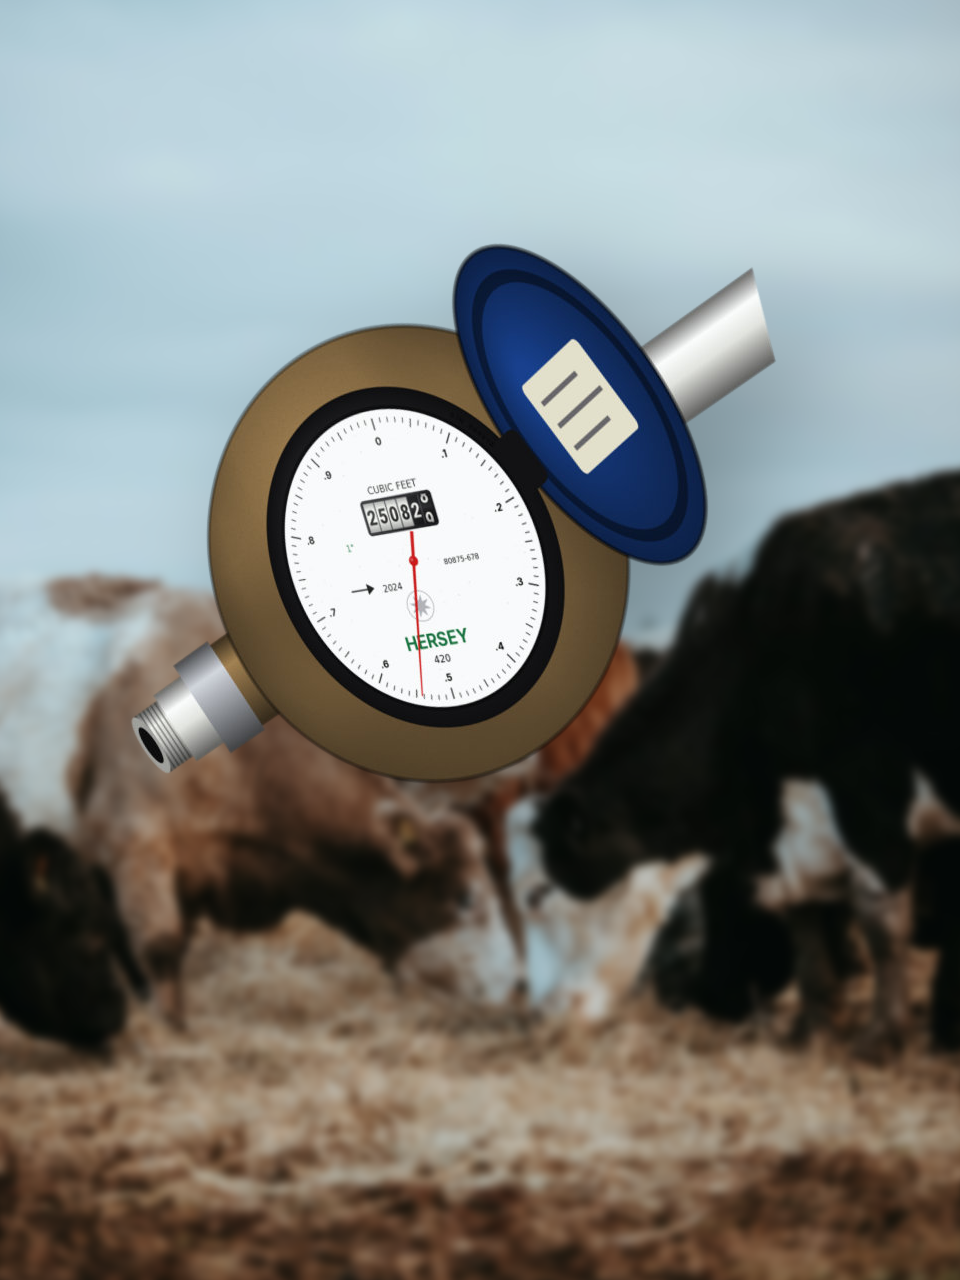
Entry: 250828.54; ft³
